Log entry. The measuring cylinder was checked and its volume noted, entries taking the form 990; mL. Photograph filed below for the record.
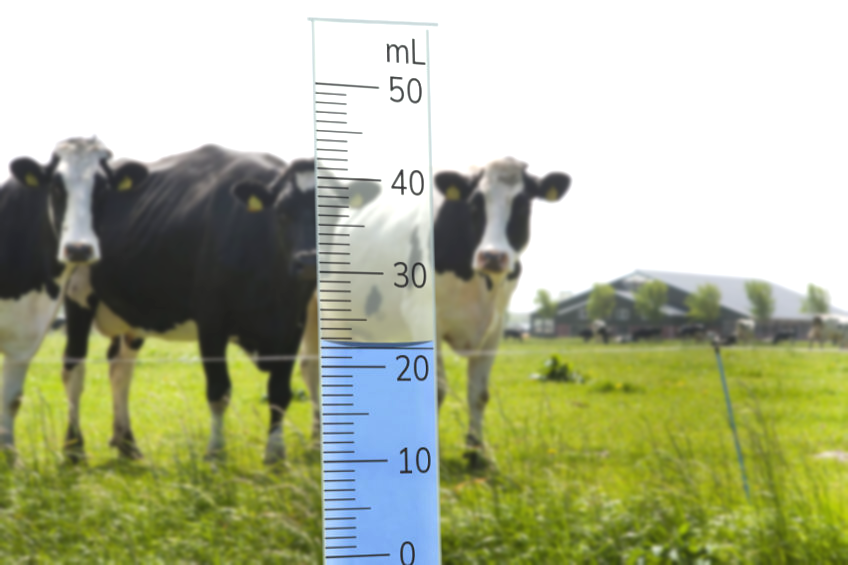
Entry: 22; mL
